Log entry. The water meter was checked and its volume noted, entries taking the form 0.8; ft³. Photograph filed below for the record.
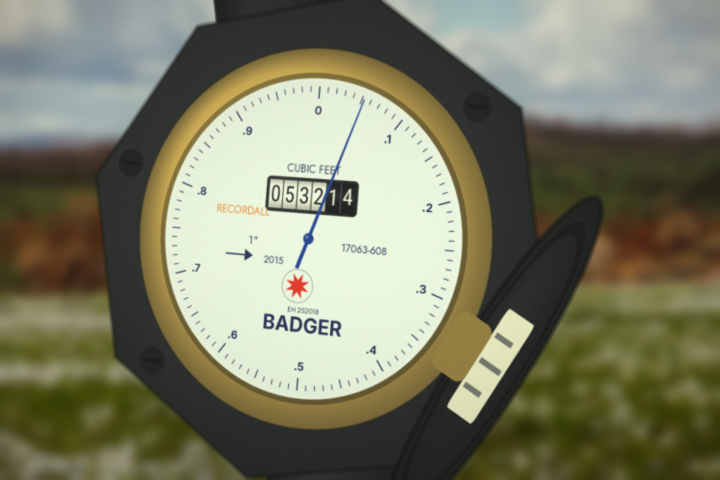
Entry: 53214.05; ft³
